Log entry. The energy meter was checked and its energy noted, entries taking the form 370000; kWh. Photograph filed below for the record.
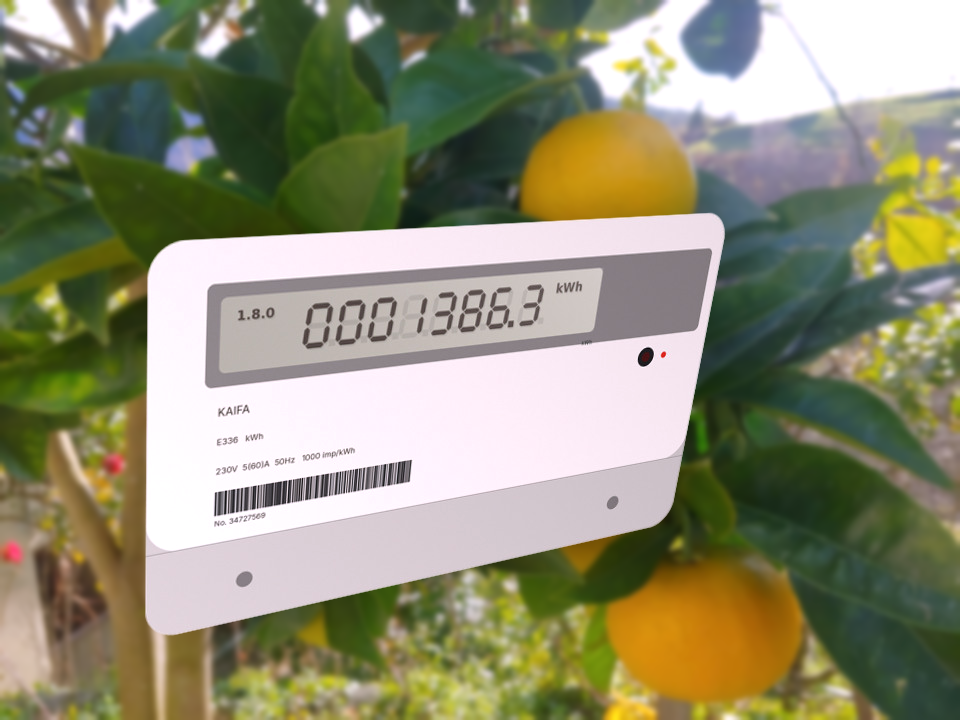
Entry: 1386.3; kWh
